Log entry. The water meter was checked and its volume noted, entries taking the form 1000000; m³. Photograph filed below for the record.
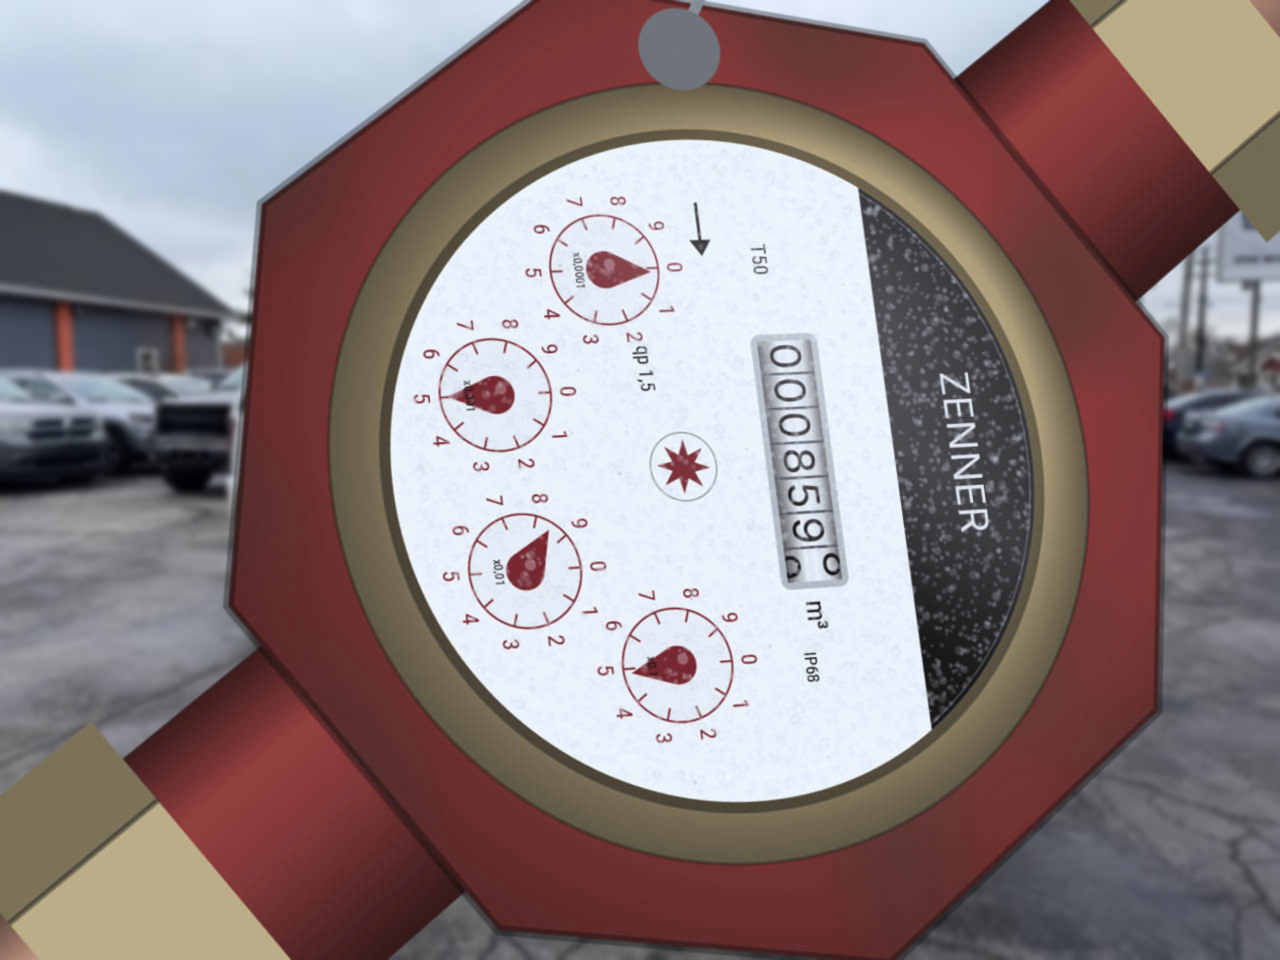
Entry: 8598.4850; m³
